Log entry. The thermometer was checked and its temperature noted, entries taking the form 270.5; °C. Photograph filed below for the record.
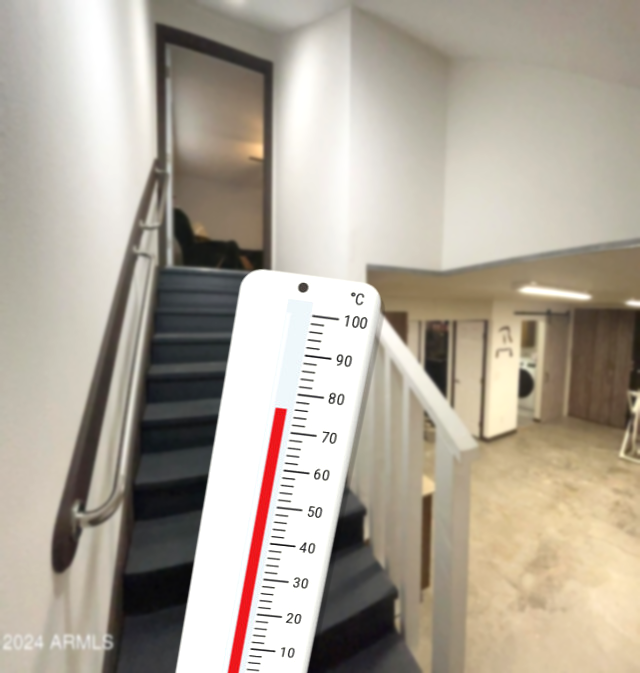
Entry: 76; °C
